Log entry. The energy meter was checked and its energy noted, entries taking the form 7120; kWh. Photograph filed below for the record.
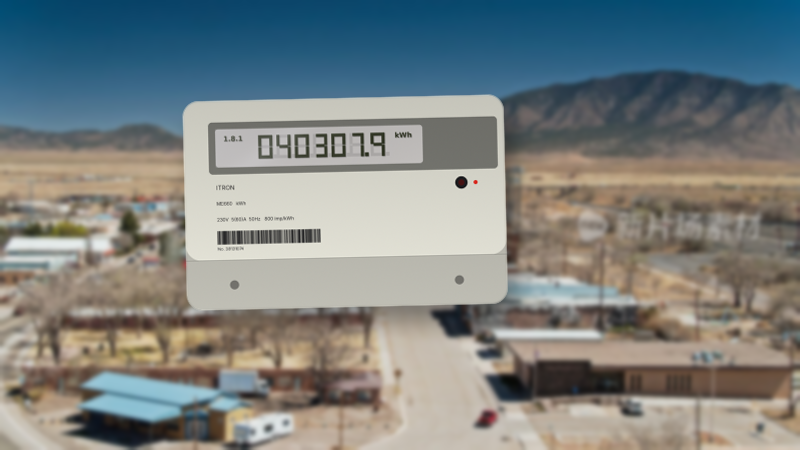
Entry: 40307.9; kWh
